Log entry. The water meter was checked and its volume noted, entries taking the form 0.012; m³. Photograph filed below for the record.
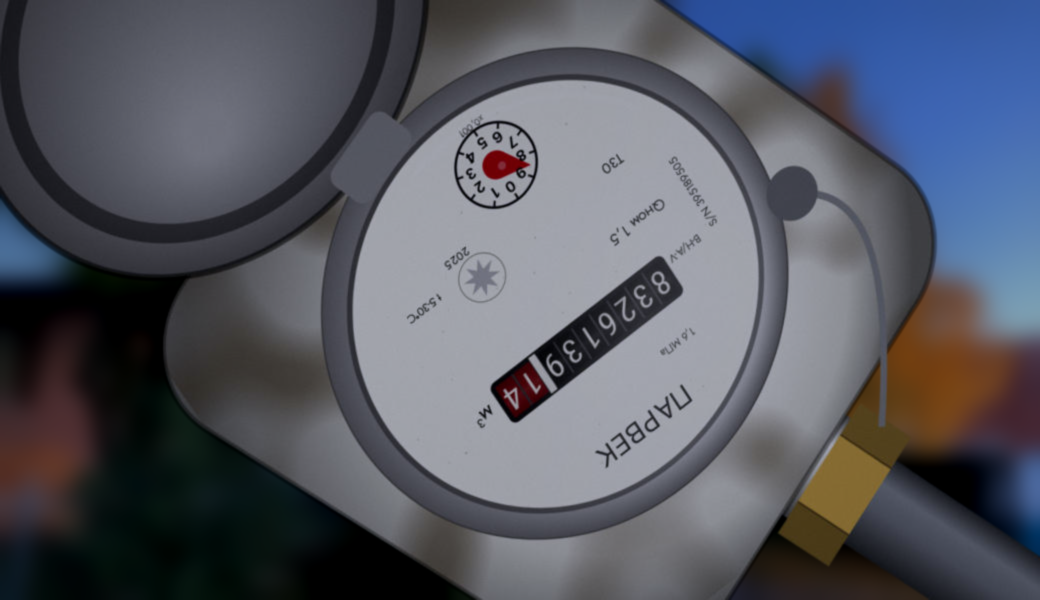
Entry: 8326139.148; m³
